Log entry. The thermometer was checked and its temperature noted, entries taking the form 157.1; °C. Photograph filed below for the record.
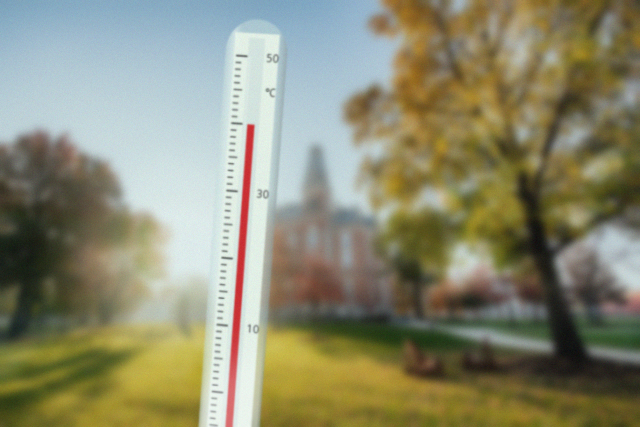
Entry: 40; °C
